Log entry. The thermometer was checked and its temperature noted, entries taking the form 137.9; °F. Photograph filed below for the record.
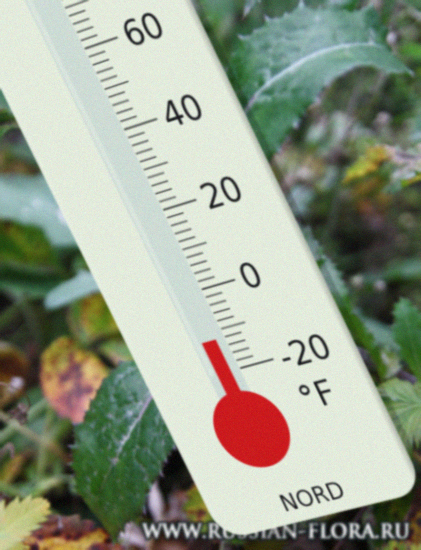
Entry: -12; °F
